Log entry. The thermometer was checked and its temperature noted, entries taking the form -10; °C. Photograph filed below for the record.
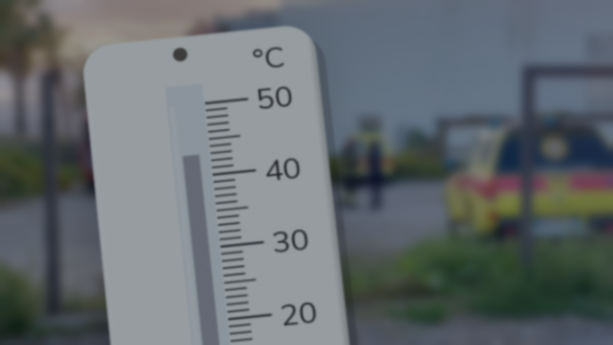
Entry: 43; °C
